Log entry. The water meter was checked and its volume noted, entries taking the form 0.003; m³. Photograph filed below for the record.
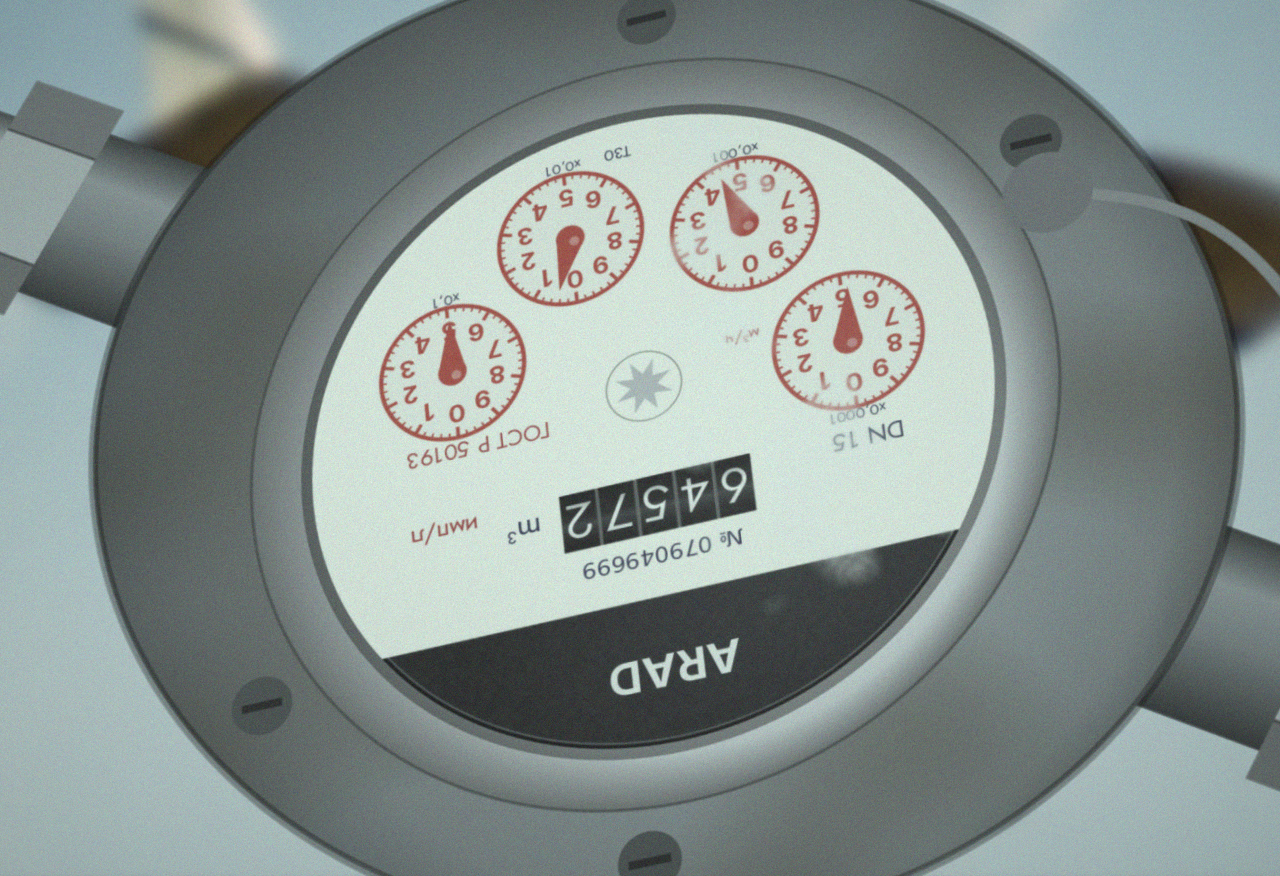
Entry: 64572.5045; m³
